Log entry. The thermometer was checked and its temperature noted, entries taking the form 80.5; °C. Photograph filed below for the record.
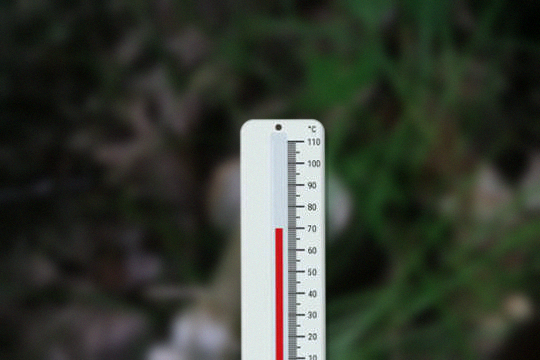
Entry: 70; °C
